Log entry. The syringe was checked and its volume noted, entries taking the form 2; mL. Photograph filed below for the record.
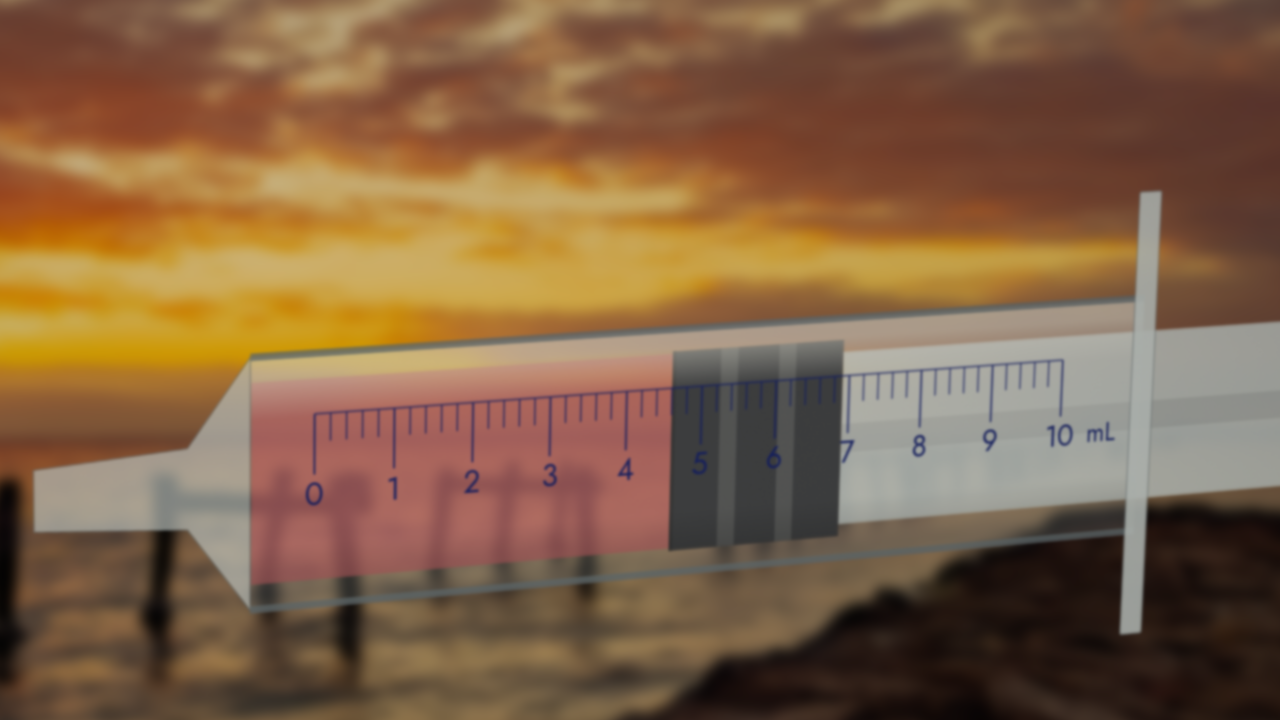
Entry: 4.6; mL
